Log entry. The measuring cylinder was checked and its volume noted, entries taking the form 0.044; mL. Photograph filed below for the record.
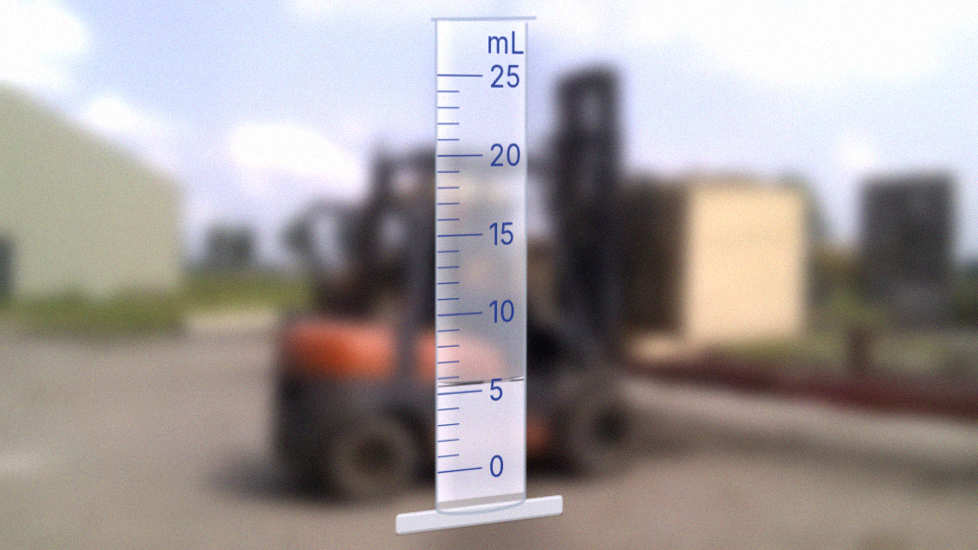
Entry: 5.5; mL
